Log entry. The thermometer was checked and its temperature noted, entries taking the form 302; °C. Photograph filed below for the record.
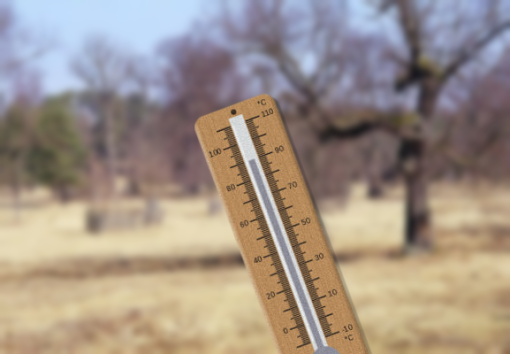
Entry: 90; °C
